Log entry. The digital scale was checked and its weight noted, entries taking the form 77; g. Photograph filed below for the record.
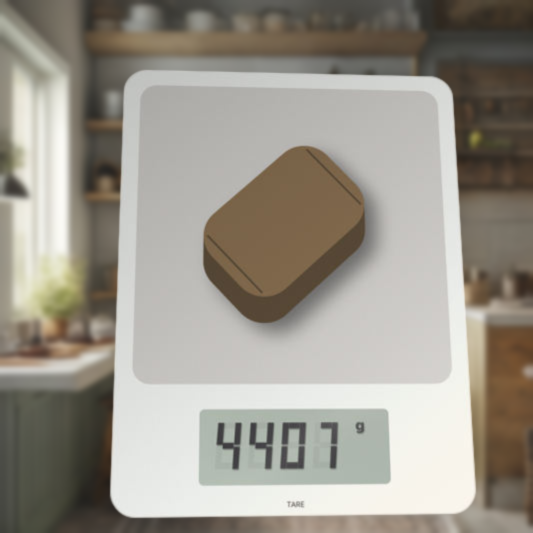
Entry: 4407; g
